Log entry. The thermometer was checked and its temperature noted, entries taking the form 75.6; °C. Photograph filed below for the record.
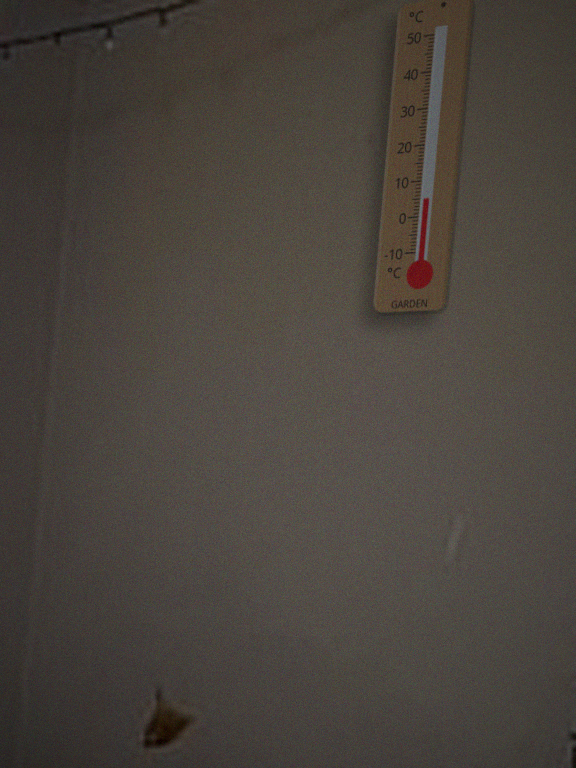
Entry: 5; °C
